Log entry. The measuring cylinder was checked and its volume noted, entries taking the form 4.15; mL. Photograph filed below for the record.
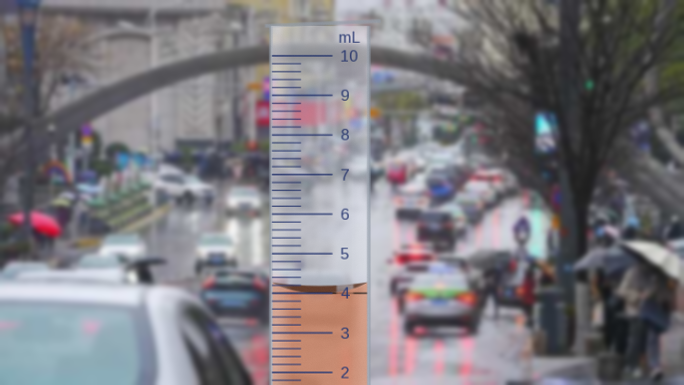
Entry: 4; mL
